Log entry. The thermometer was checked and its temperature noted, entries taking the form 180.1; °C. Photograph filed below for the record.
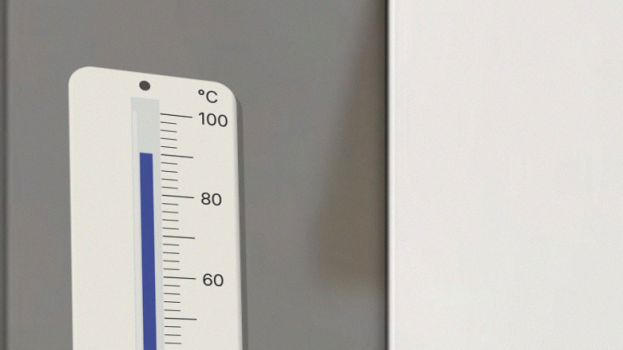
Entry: 90; °C
